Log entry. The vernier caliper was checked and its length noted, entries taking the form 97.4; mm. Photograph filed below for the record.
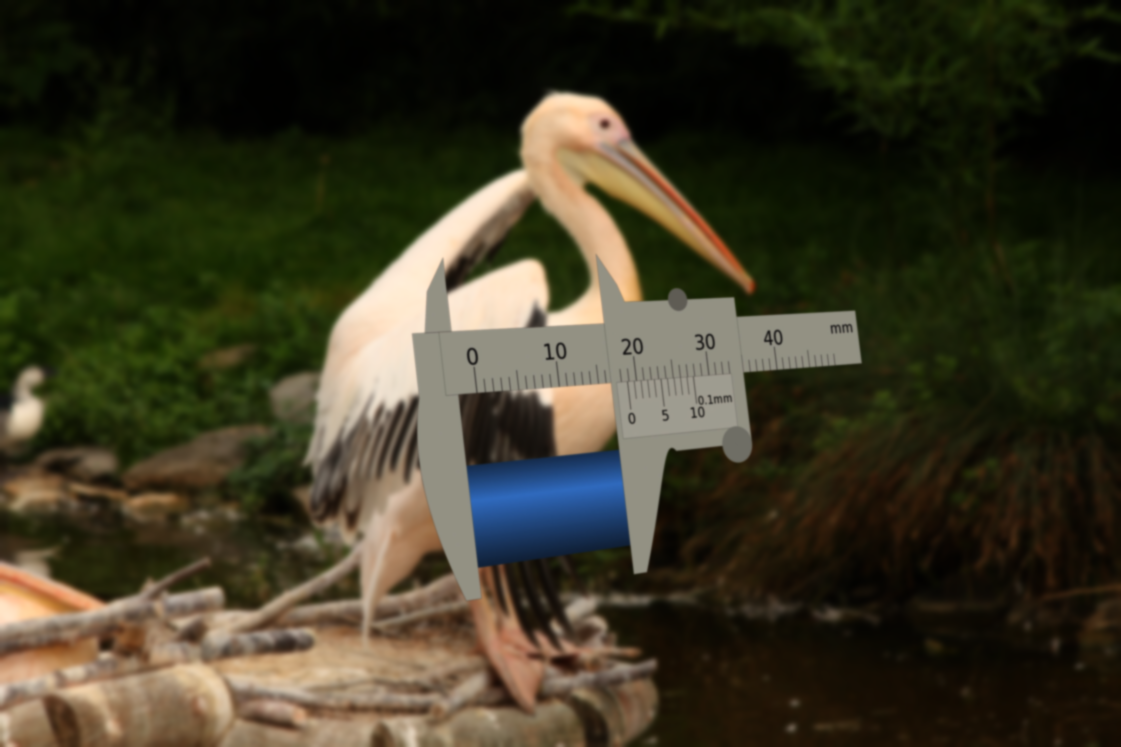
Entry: 18.8; mm
